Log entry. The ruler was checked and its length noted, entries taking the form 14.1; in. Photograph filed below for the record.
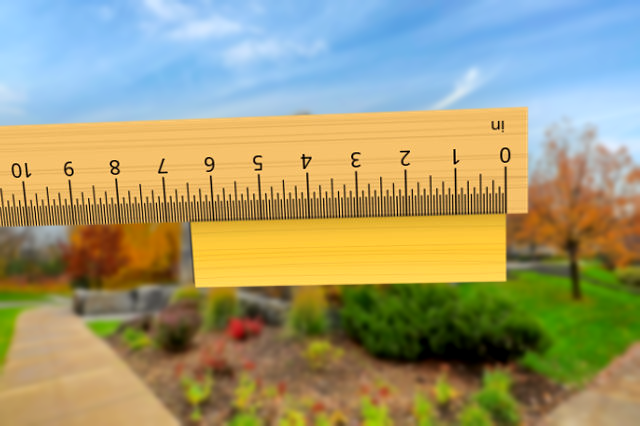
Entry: 6.5; in
